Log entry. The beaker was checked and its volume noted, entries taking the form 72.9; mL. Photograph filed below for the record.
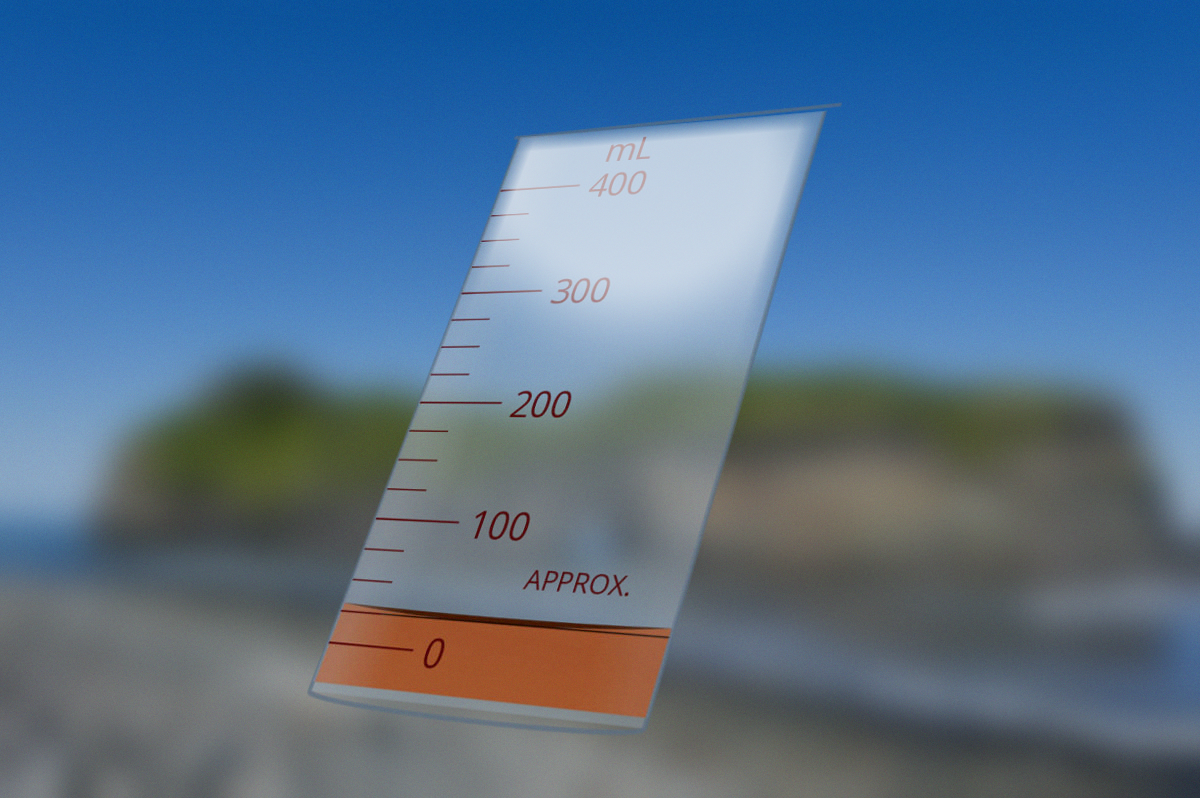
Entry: 25; mL
